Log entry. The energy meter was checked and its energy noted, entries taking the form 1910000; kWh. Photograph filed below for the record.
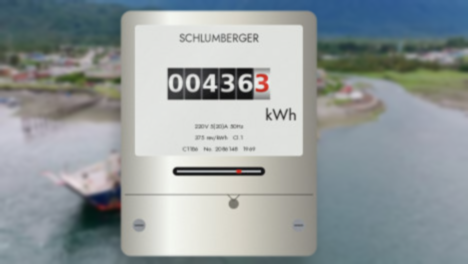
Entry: 436.3; kWh
